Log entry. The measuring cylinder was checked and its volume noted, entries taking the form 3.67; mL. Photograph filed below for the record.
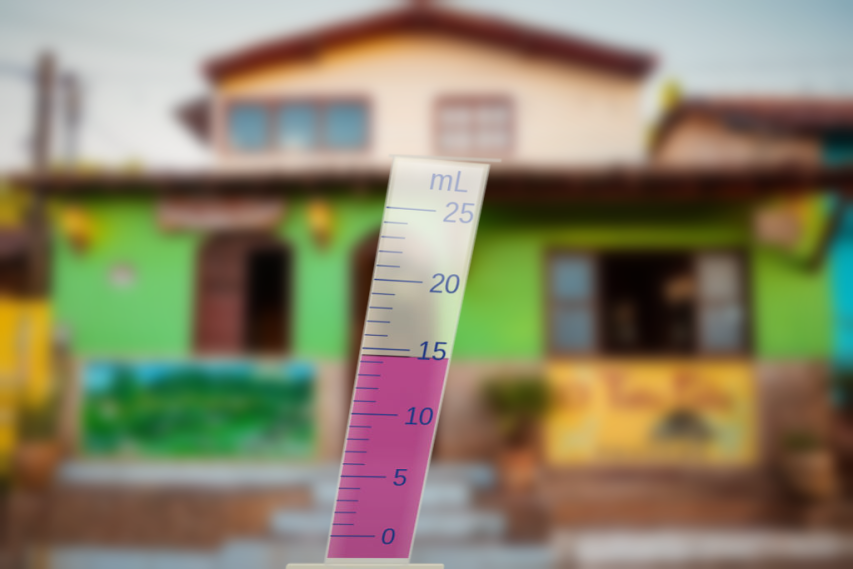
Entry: 14.5; mL
